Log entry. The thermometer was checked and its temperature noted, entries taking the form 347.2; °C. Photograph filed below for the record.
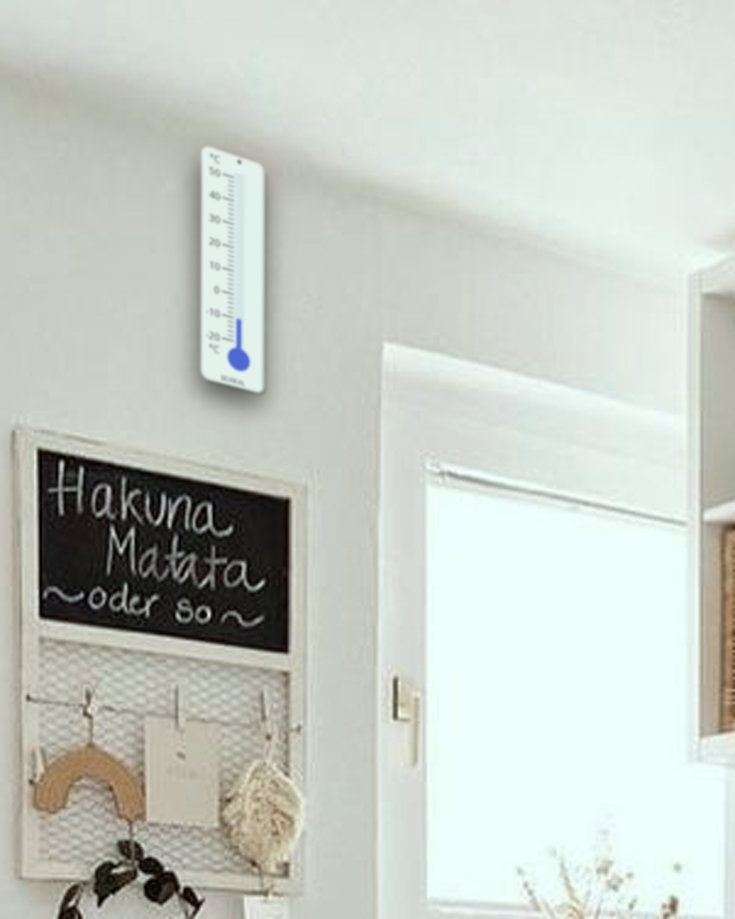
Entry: -10; °C
